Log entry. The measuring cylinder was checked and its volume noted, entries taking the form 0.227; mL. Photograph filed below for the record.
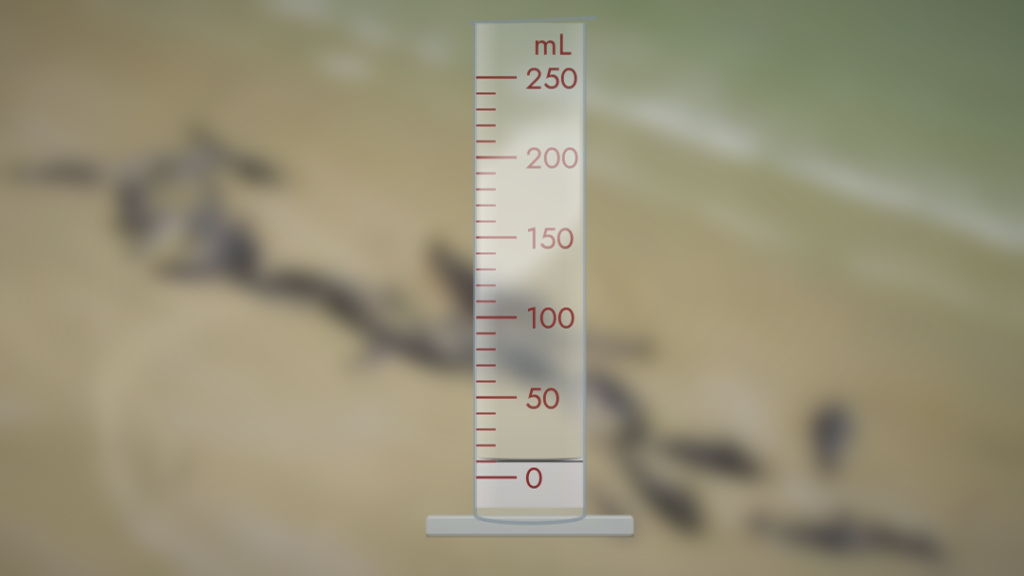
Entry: 10; mL
